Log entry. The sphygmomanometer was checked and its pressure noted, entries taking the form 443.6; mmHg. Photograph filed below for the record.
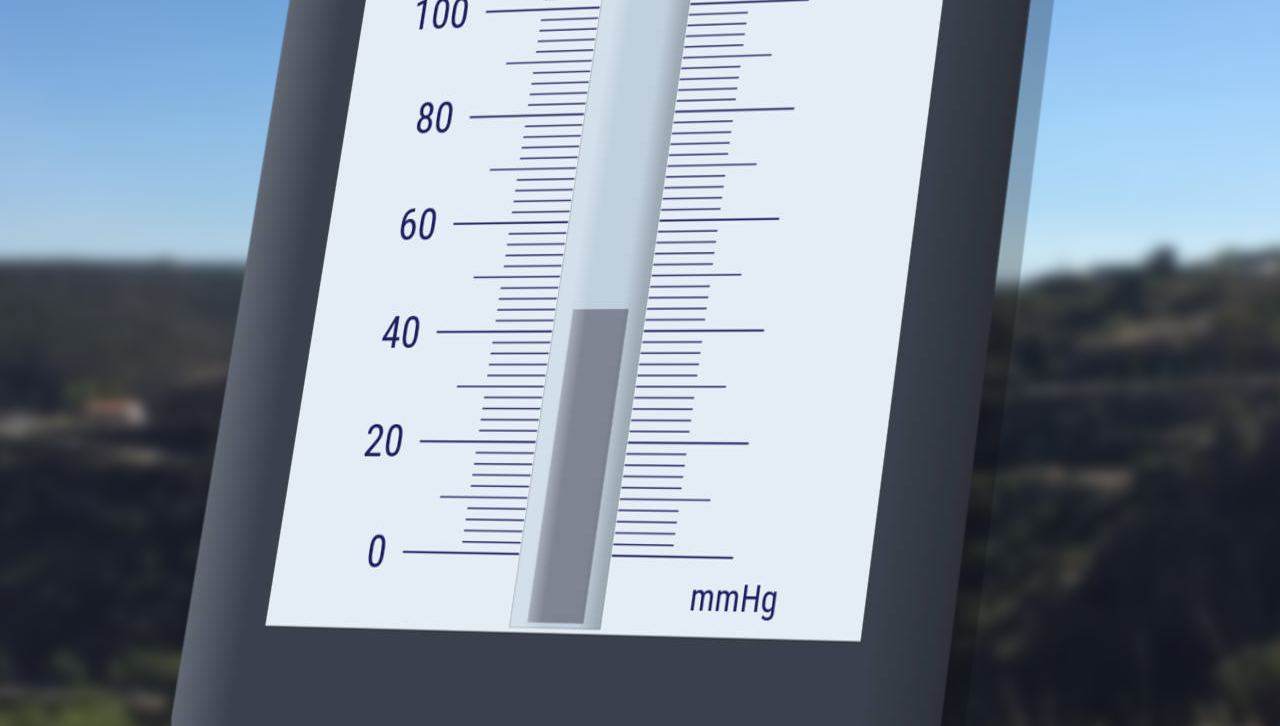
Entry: 44; mmHg
